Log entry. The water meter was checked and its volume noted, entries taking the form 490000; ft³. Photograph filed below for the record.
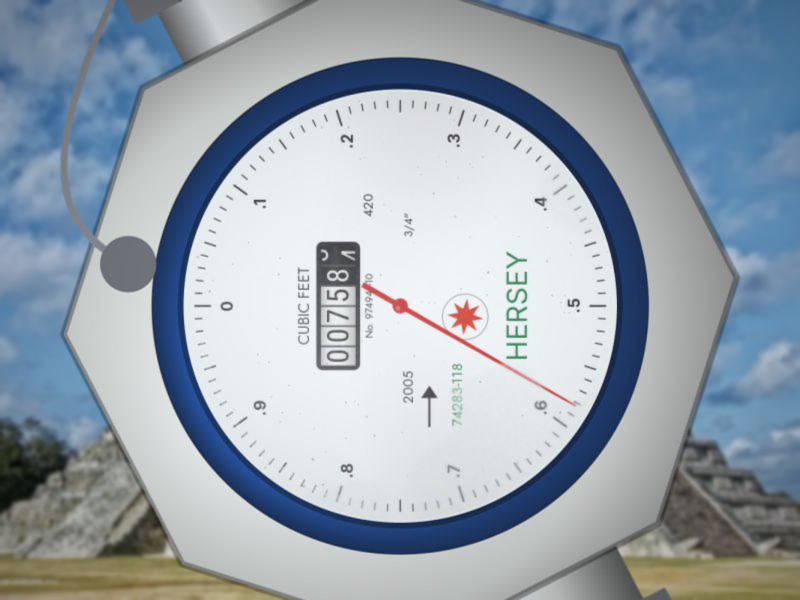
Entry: 7583.58; ft³
